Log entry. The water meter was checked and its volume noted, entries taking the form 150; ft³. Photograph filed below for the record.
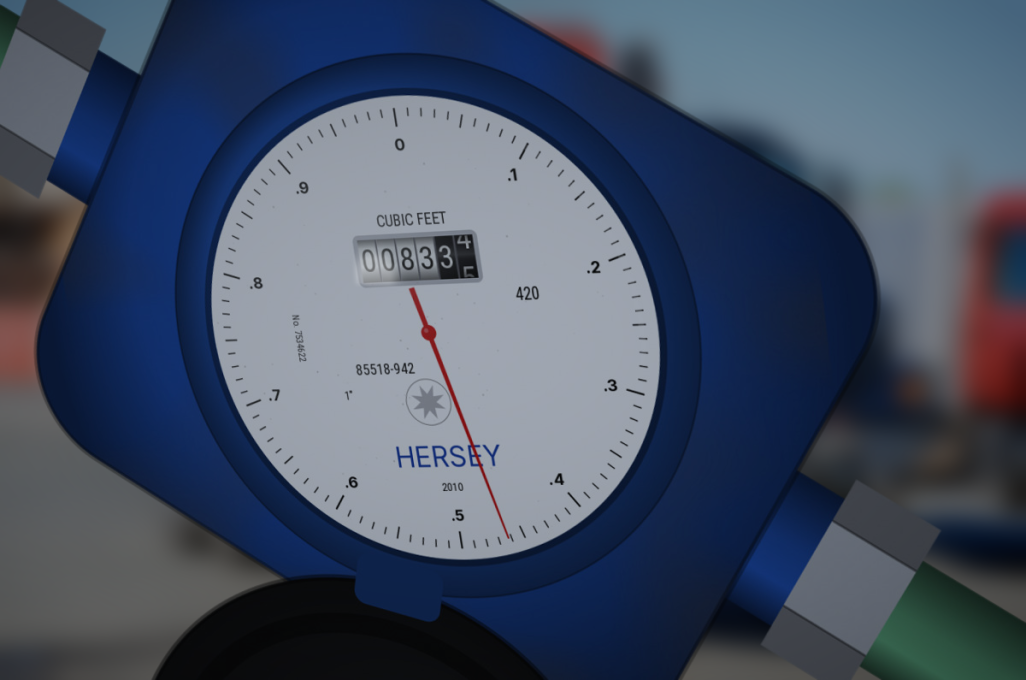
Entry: 8334.46; ft³
